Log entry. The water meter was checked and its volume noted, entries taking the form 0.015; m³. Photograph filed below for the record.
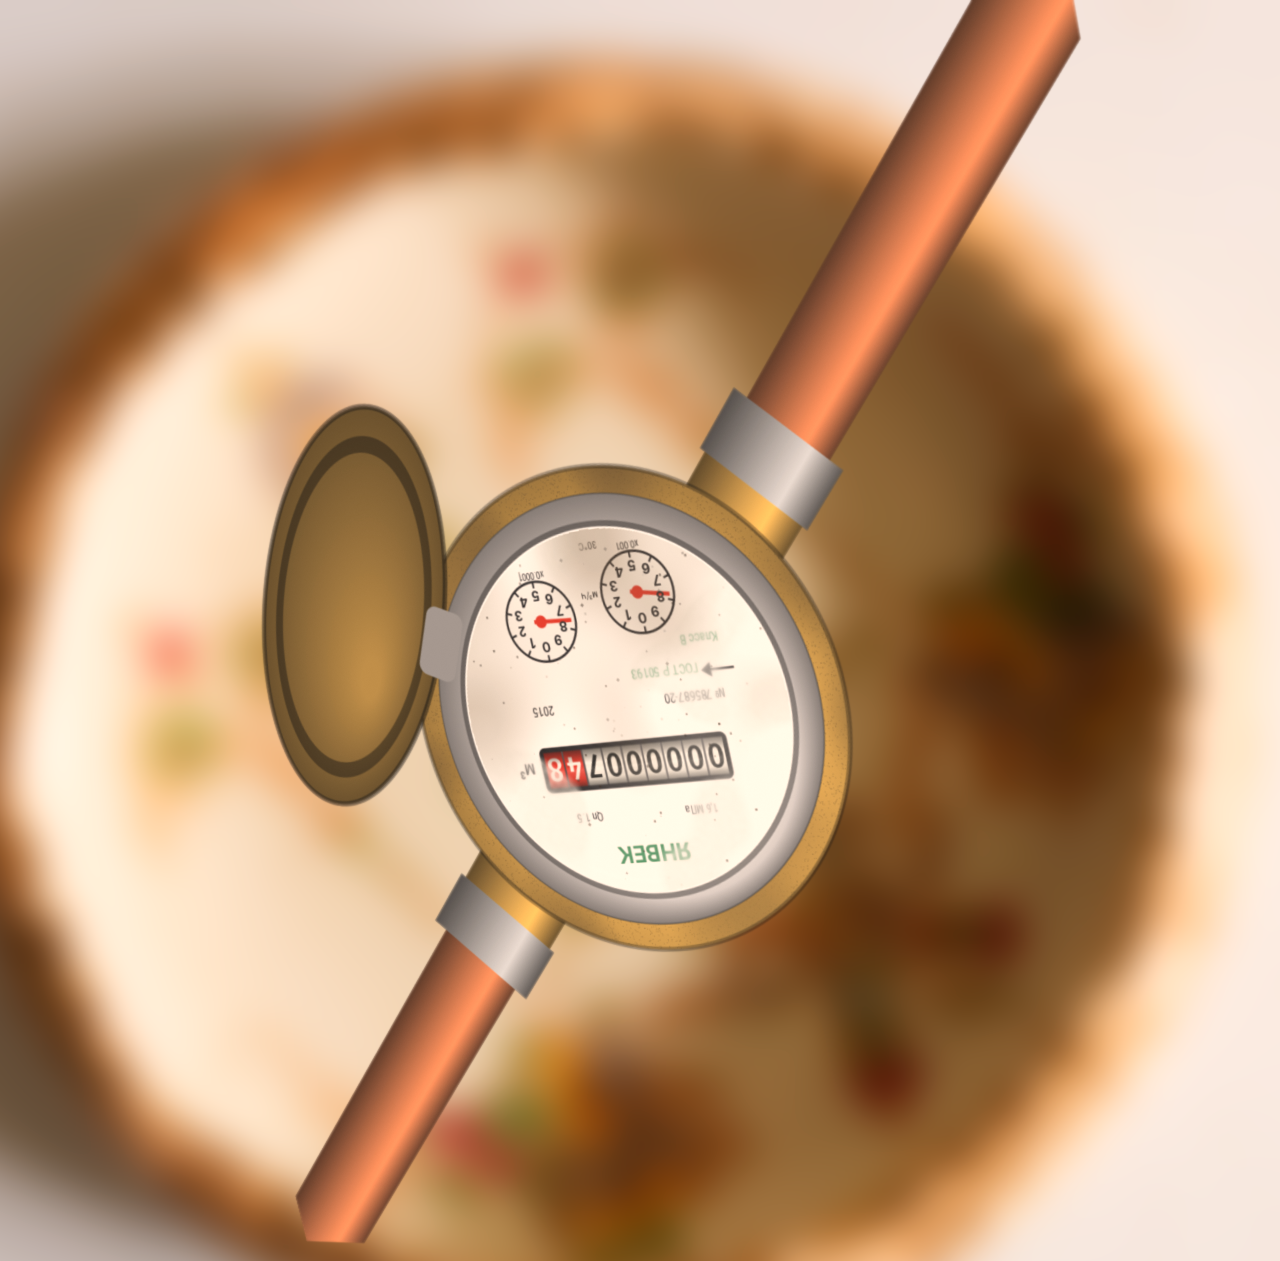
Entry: 7.4877; m³
